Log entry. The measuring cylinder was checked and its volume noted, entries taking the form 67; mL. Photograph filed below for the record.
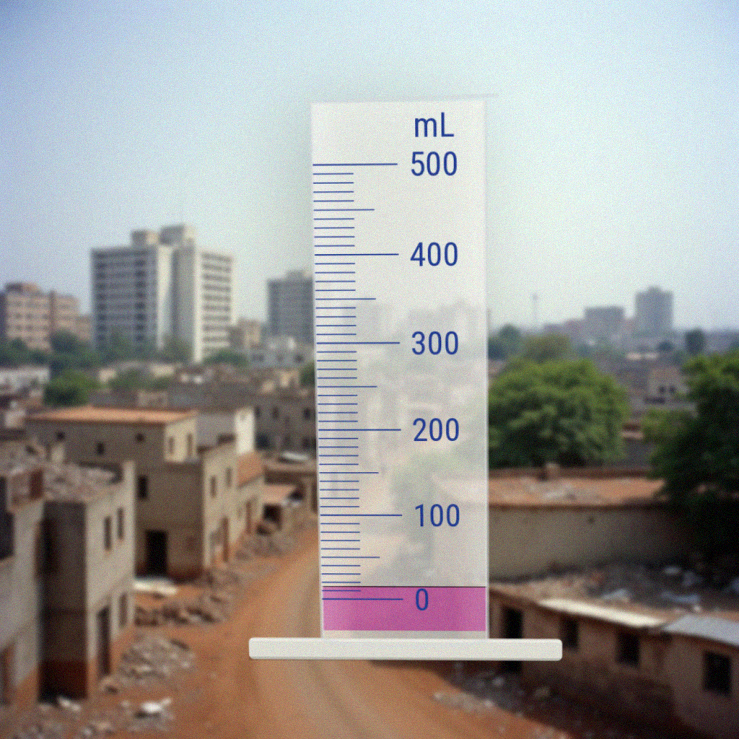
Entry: 15; mL
